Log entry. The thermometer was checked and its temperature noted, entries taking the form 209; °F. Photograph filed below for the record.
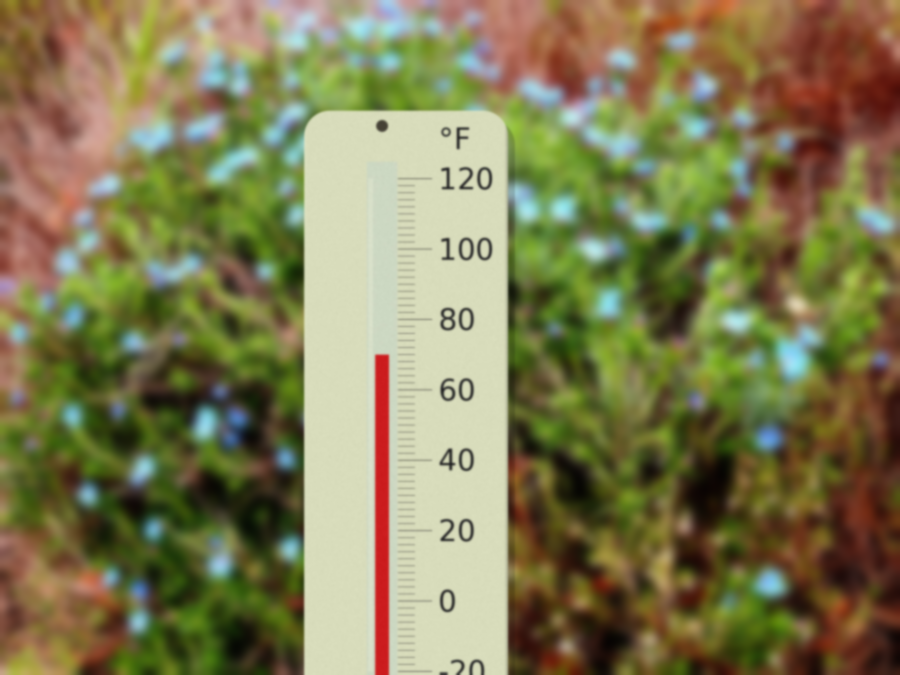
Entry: 70; °F
